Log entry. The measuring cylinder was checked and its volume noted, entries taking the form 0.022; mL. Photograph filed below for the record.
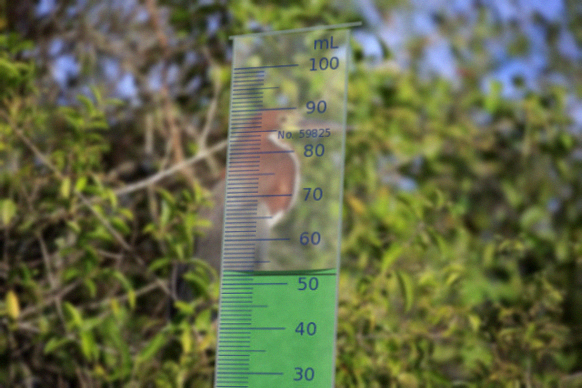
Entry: 52; mL
